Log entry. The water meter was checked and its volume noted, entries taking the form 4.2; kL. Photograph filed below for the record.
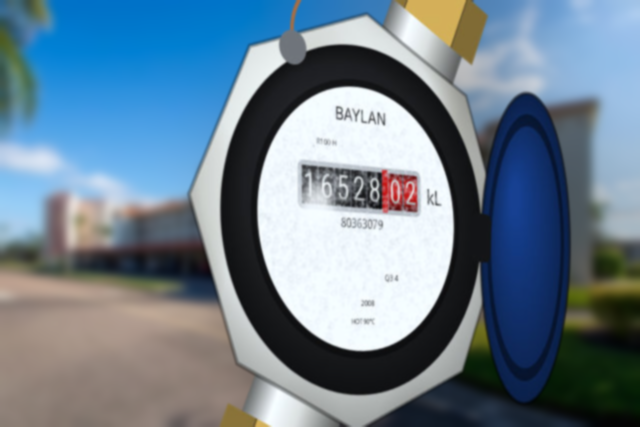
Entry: 16528.02; kL
